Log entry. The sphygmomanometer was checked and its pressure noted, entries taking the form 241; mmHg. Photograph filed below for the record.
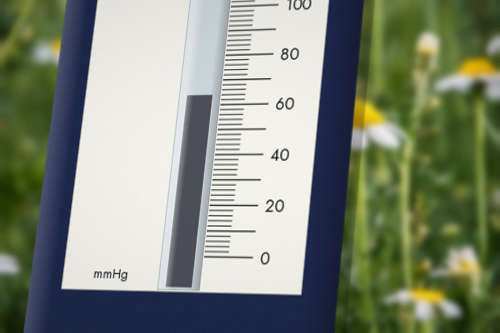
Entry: 64; mmHg
